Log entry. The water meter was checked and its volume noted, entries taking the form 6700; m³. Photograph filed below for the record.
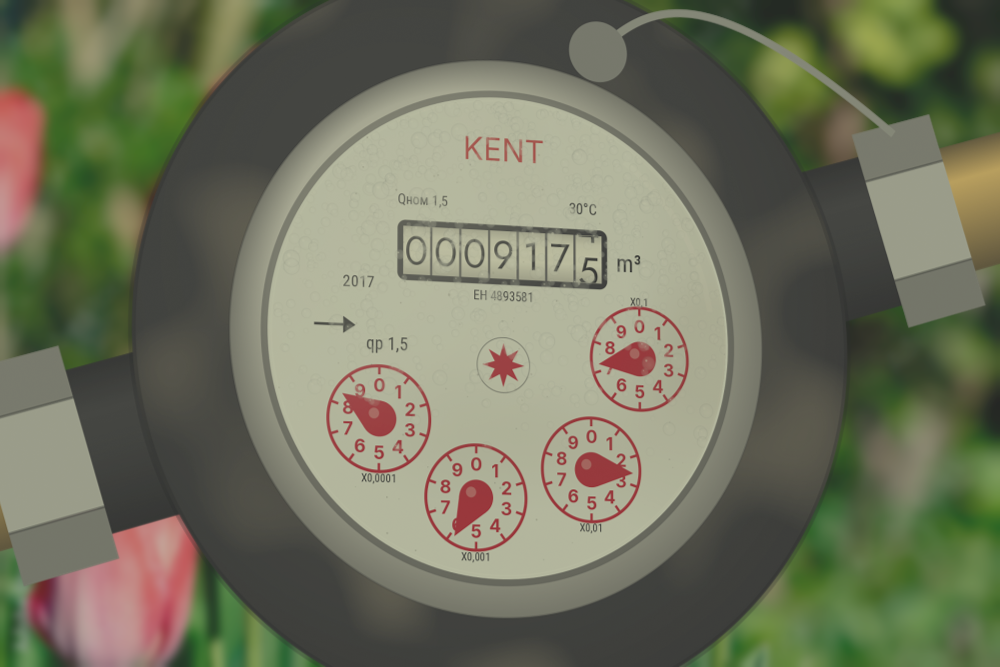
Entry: 9174.7258; m³
